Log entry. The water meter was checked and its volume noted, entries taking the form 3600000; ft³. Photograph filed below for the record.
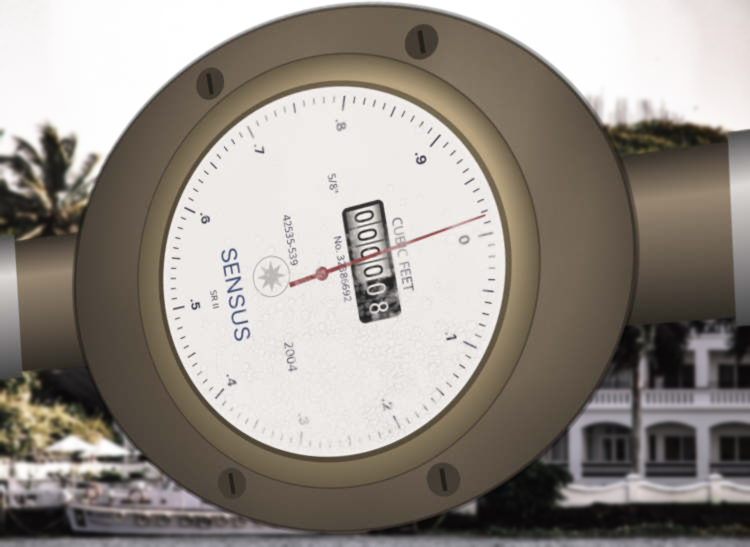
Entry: 7.98; ft³
